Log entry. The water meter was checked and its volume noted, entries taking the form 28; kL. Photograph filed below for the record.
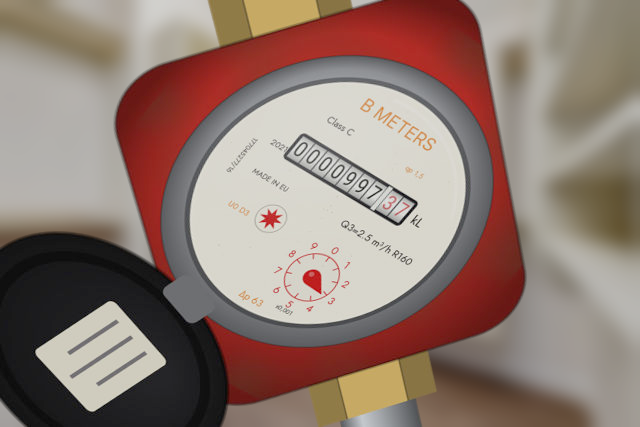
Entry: 997.373; kL
